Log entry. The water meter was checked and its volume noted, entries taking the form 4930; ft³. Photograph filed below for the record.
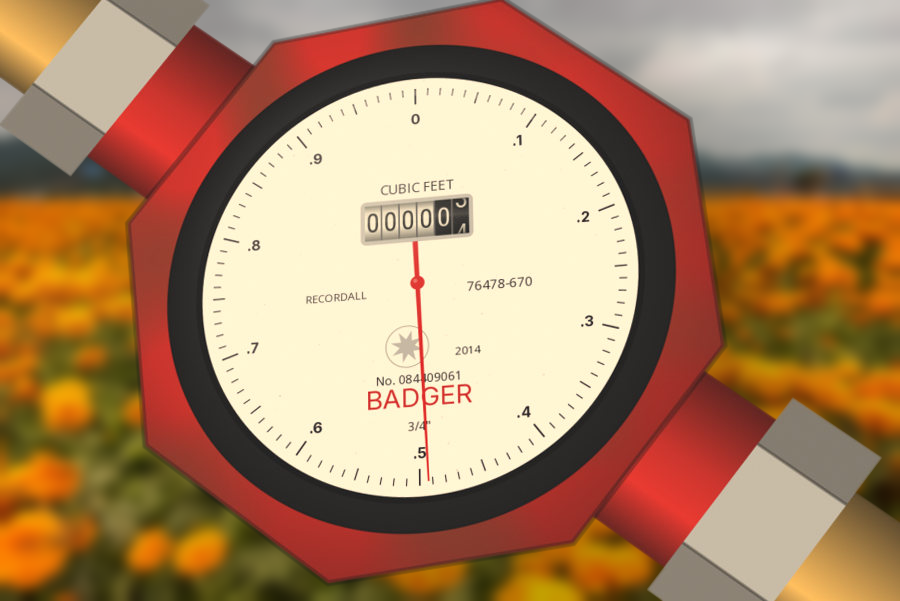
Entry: 3.49; ft³
